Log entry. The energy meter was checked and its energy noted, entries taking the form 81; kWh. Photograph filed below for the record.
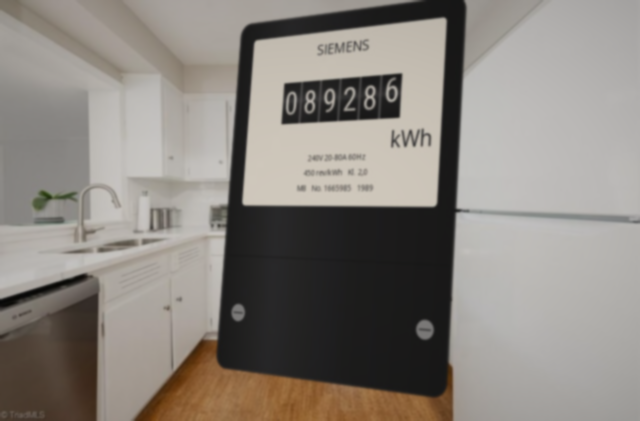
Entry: 89286; kWh
